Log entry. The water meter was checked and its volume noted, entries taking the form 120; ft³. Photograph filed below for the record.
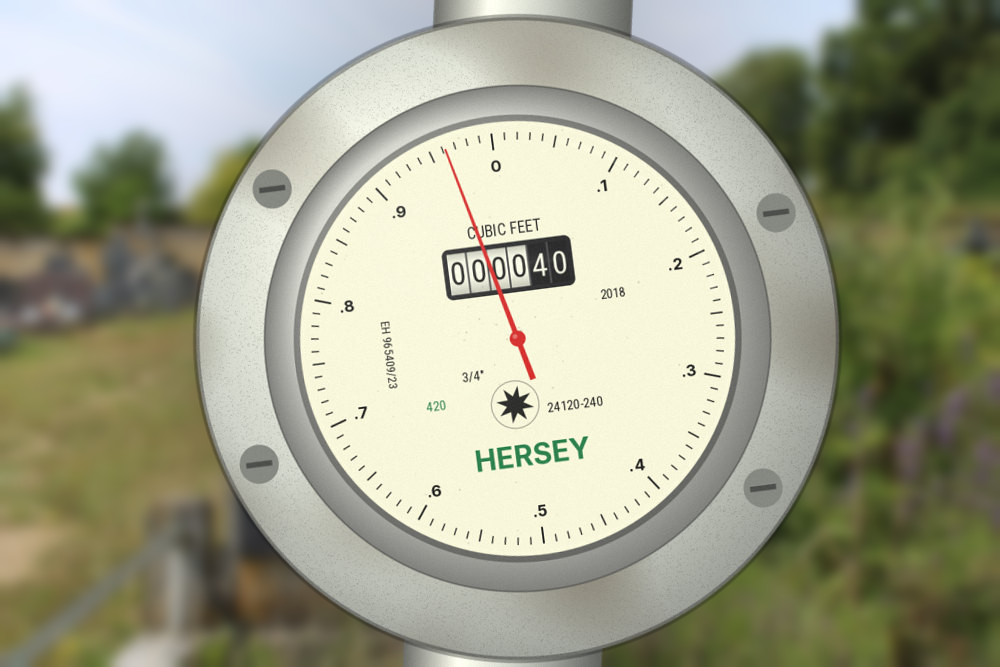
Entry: 39.96; ft³
